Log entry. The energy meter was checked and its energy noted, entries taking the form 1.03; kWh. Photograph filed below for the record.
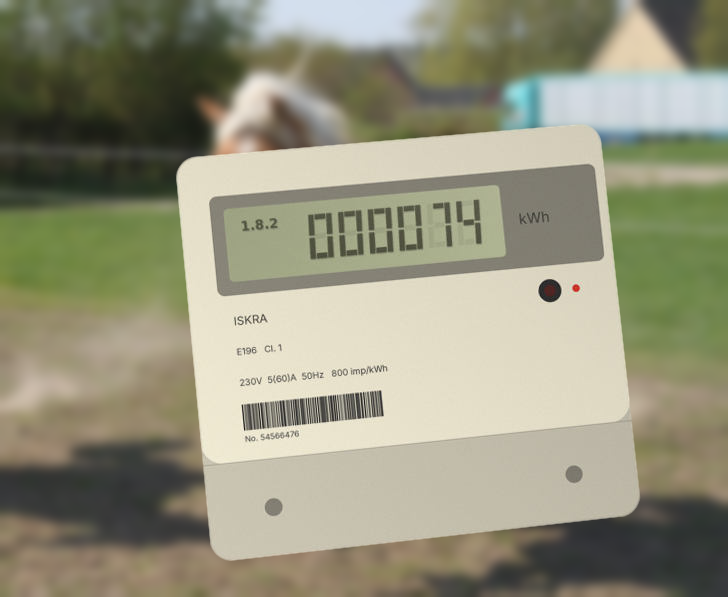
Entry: 74; kWh
